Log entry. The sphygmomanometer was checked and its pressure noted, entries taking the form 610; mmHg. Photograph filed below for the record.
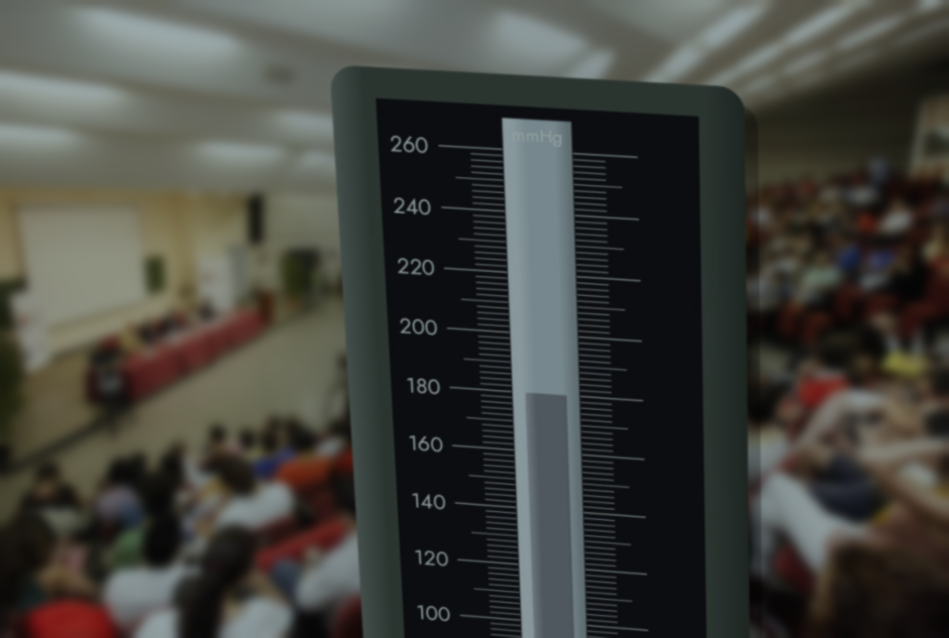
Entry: 180; mmHg
